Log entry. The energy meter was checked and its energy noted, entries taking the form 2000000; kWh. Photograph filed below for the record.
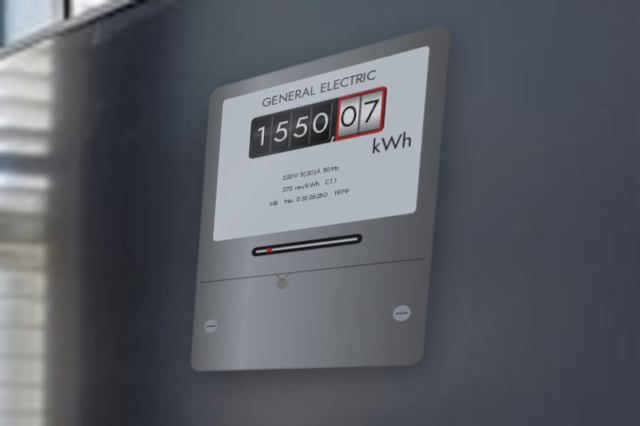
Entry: 1550.07; kWh
